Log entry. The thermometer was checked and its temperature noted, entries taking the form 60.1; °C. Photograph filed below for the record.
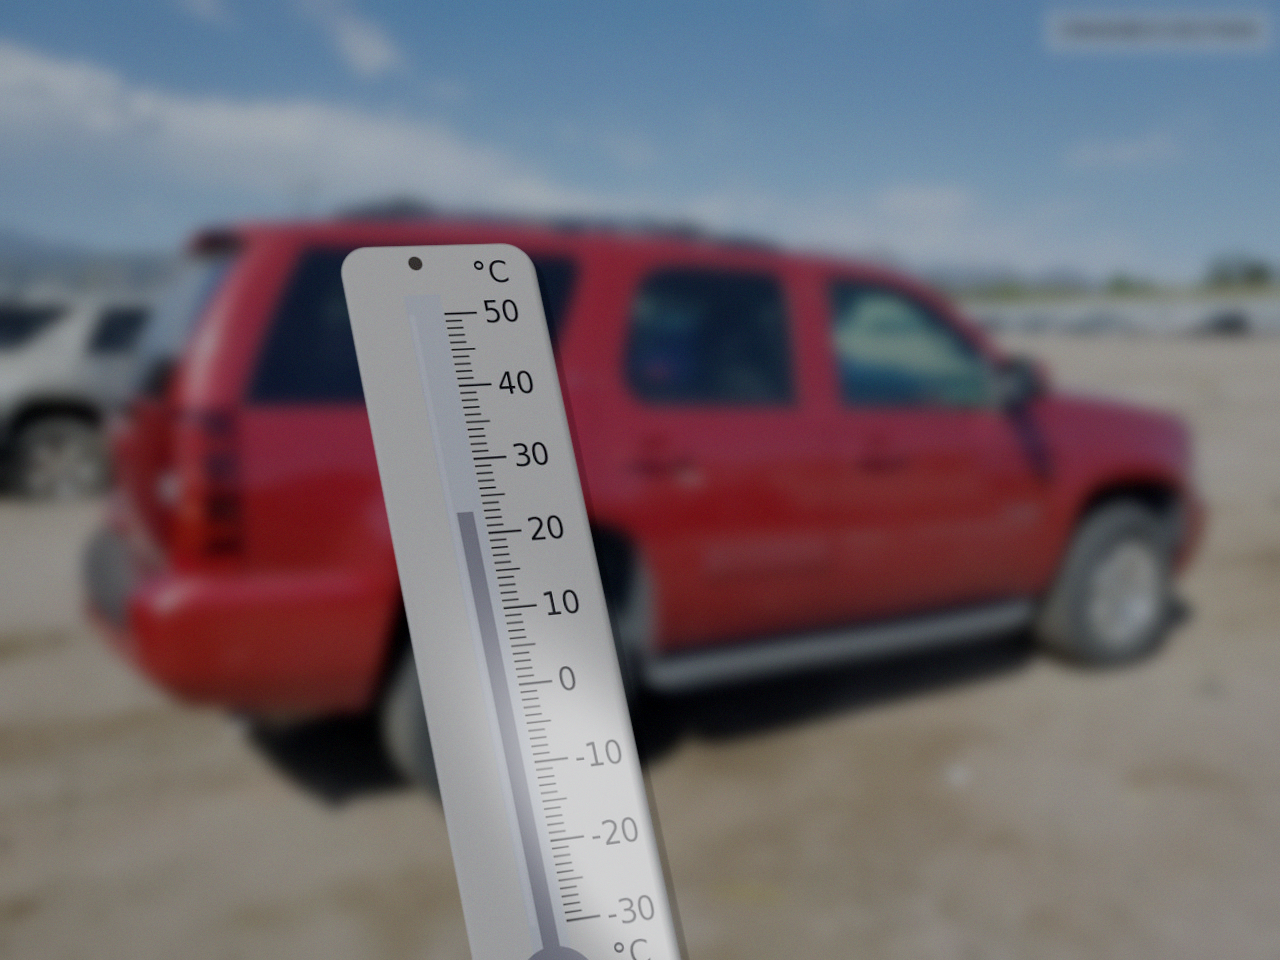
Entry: 23; °C
